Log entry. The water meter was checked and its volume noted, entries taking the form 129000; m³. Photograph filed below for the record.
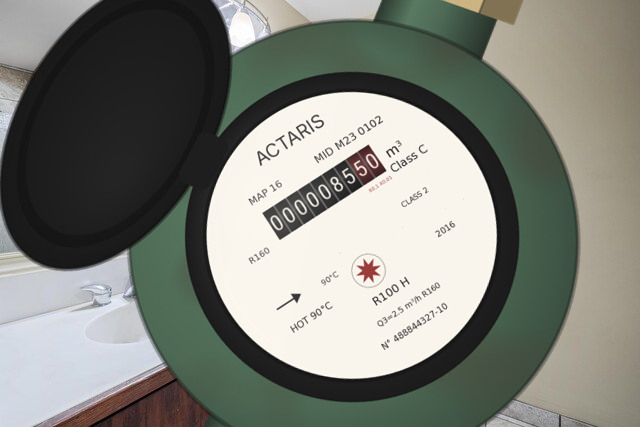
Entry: 85.50; m³
